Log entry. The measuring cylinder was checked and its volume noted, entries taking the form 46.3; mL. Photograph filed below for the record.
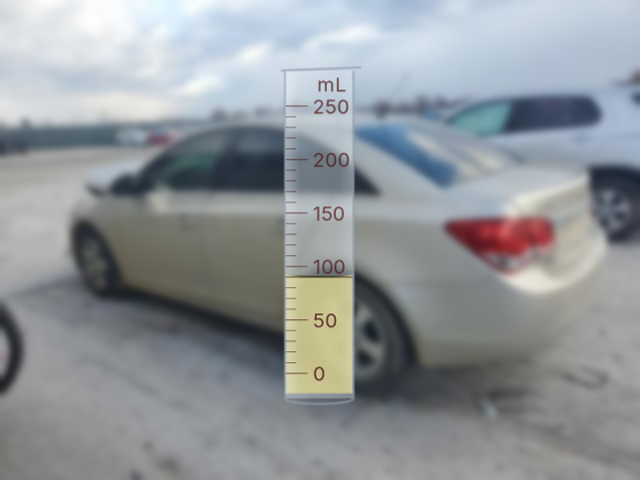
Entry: 90; mL
